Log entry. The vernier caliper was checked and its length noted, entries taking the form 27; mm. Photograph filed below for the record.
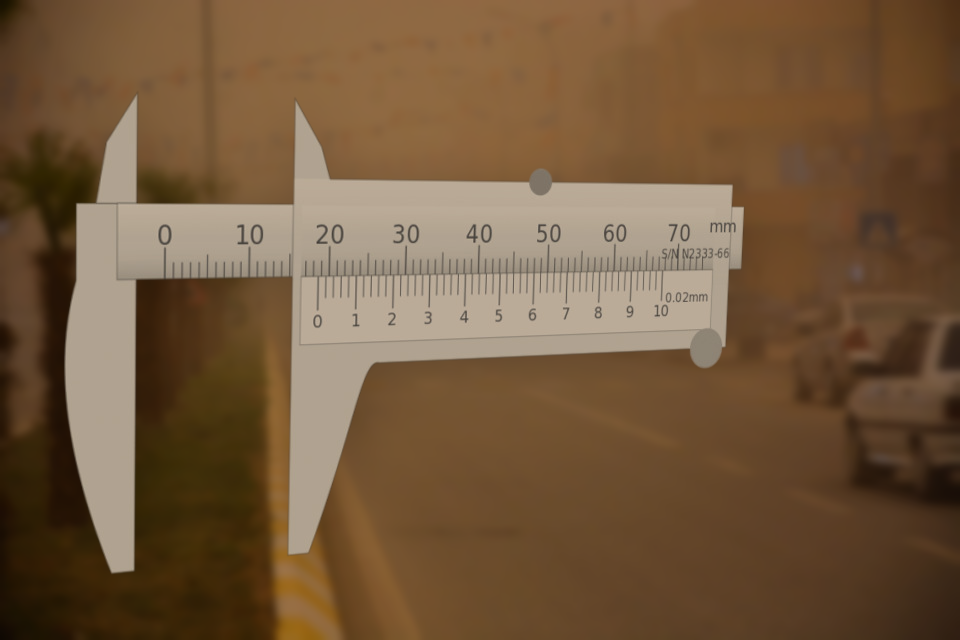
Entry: 18.6; mm
